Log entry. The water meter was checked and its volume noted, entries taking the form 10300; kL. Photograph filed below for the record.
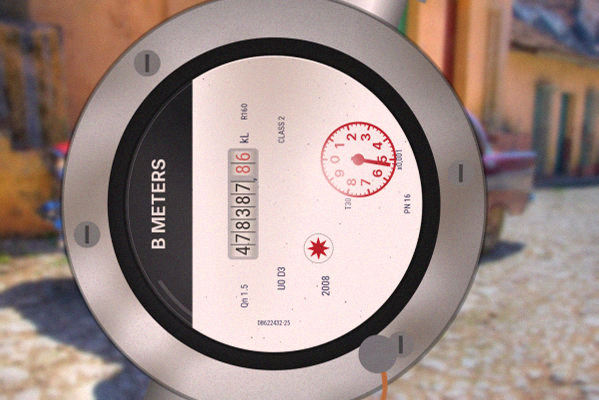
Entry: 478387.865; kL
